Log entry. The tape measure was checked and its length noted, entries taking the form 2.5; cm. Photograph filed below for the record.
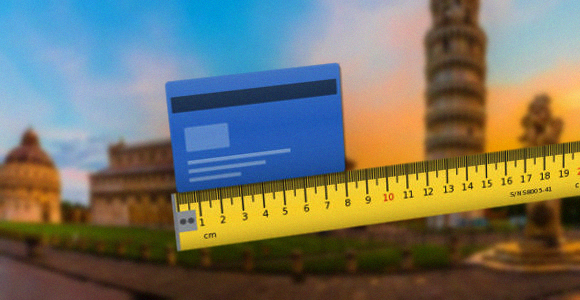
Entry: 8; cm
